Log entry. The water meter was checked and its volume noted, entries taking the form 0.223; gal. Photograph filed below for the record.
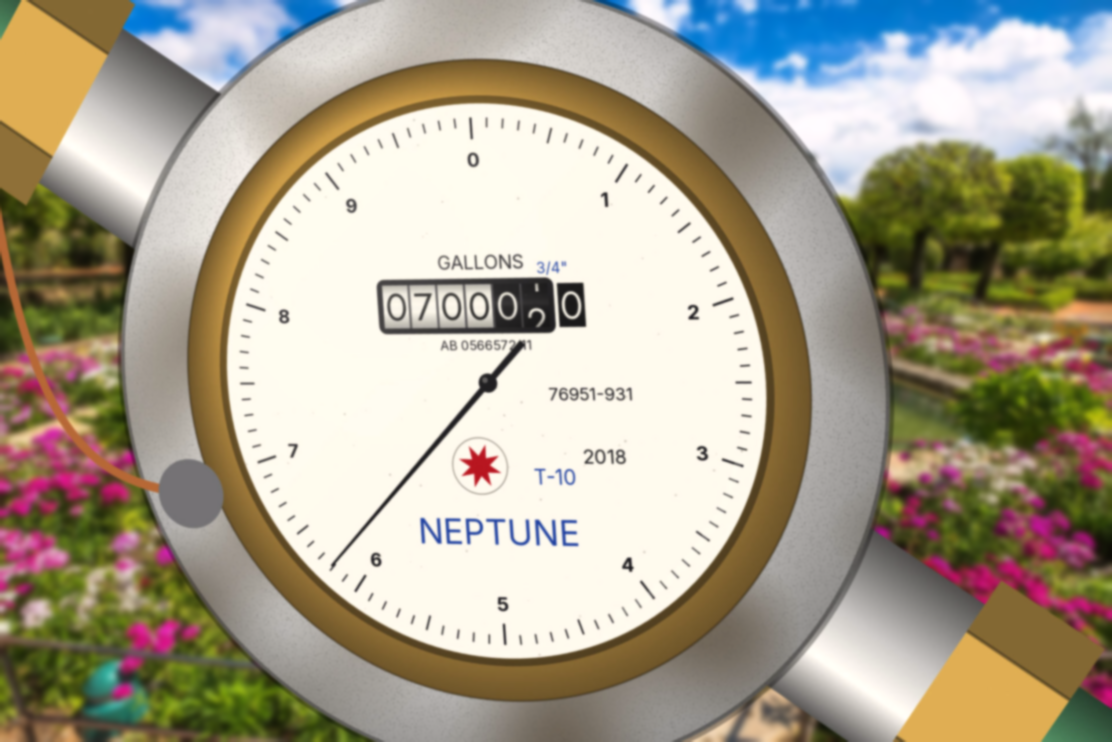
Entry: 700016.2; gal
